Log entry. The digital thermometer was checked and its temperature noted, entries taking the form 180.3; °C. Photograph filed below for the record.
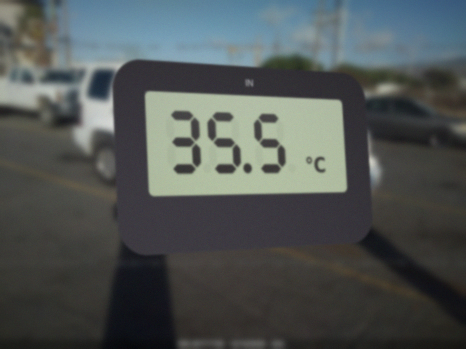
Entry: 35.5; °C
